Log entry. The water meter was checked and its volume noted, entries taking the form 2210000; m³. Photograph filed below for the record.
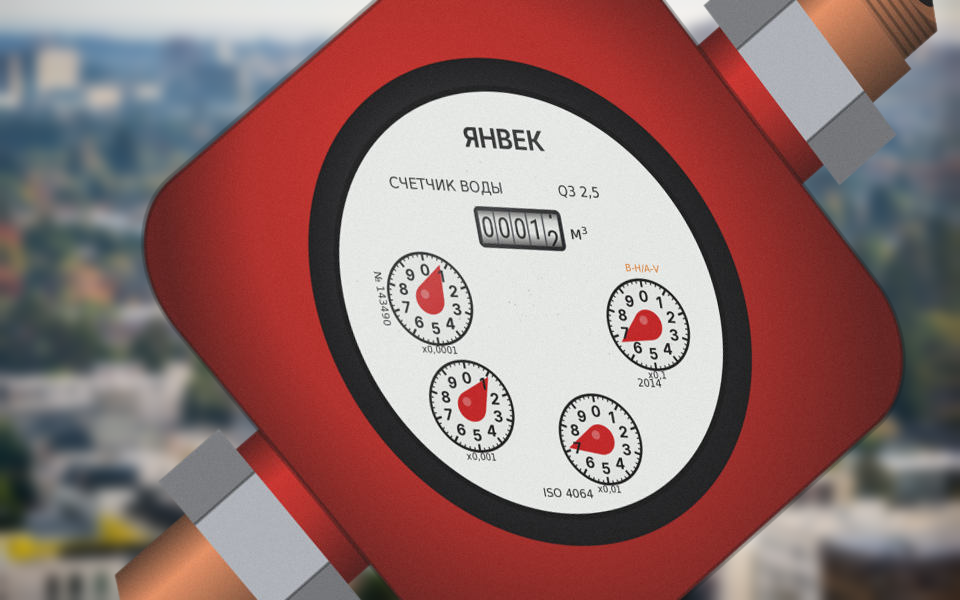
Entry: 11.6710; m³
